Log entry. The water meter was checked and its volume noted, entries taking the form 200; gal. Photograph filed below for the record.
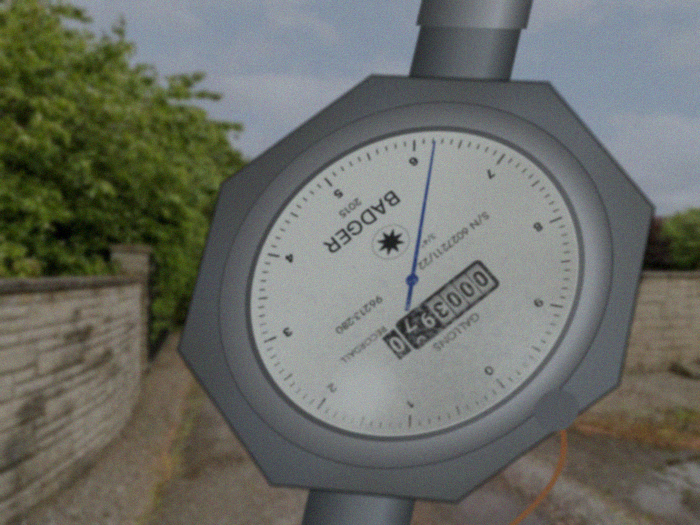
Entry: 3966.2; gal
